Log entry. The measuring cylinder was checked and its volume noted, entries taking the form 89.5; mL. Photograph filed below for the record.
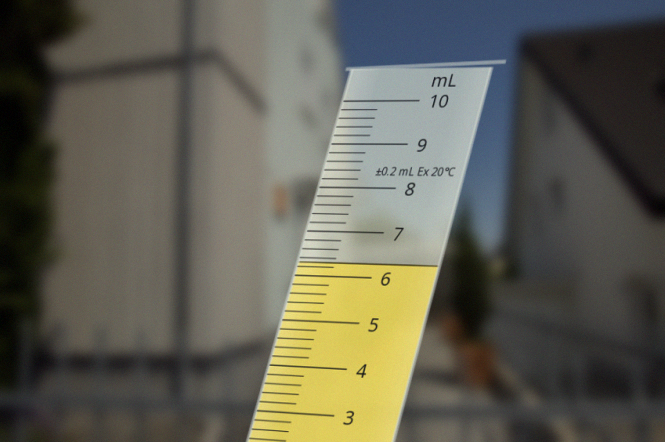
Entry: 6.3; mL
